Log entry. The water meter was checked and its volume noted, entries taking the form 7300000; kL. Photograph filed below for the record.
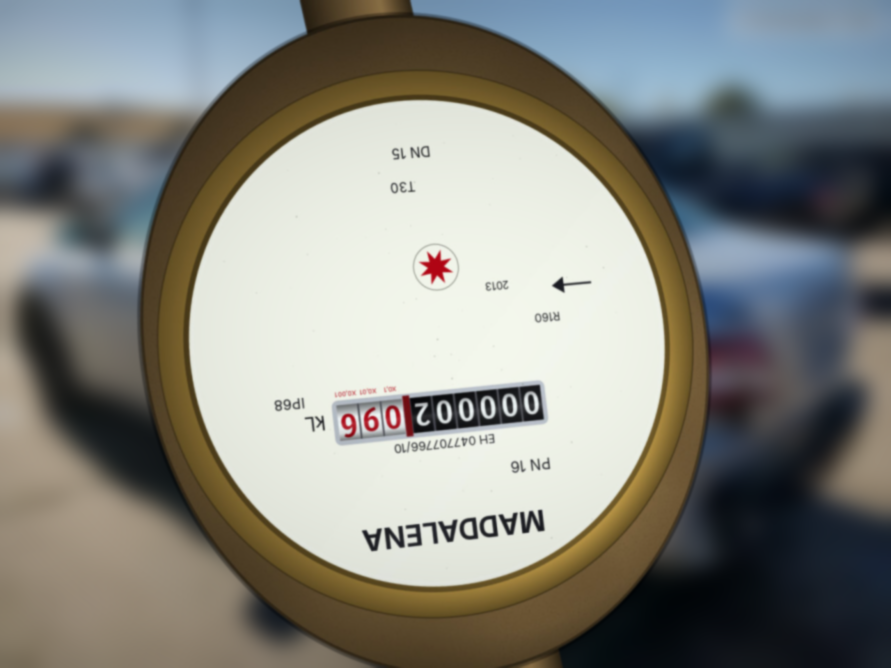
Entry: 2.096; kL
